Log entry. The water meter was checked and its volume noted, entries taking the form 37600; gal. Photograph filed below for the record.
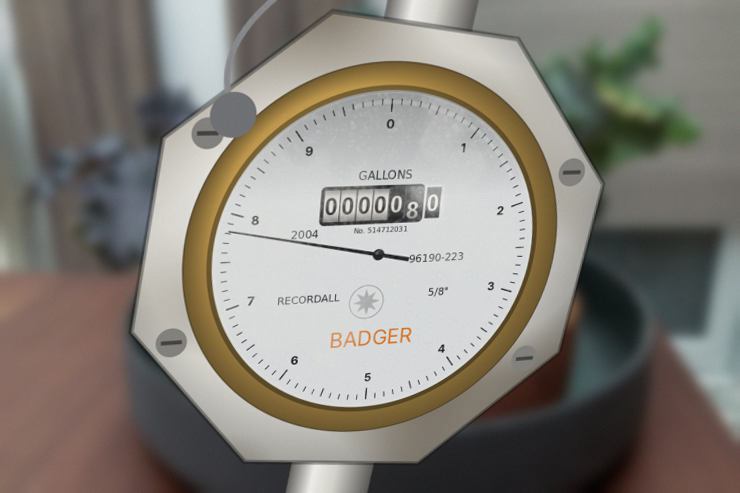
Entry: 77.8; gal
